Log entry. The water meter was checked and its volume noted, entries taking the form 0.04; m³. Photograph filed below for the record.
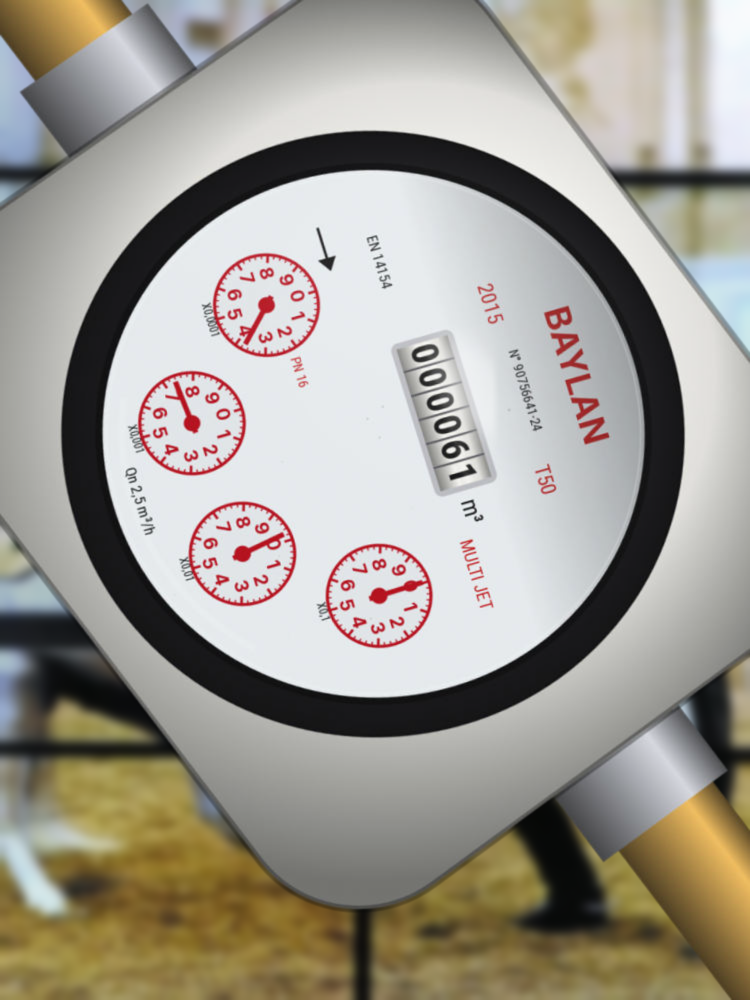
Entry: 60.9973; m³
